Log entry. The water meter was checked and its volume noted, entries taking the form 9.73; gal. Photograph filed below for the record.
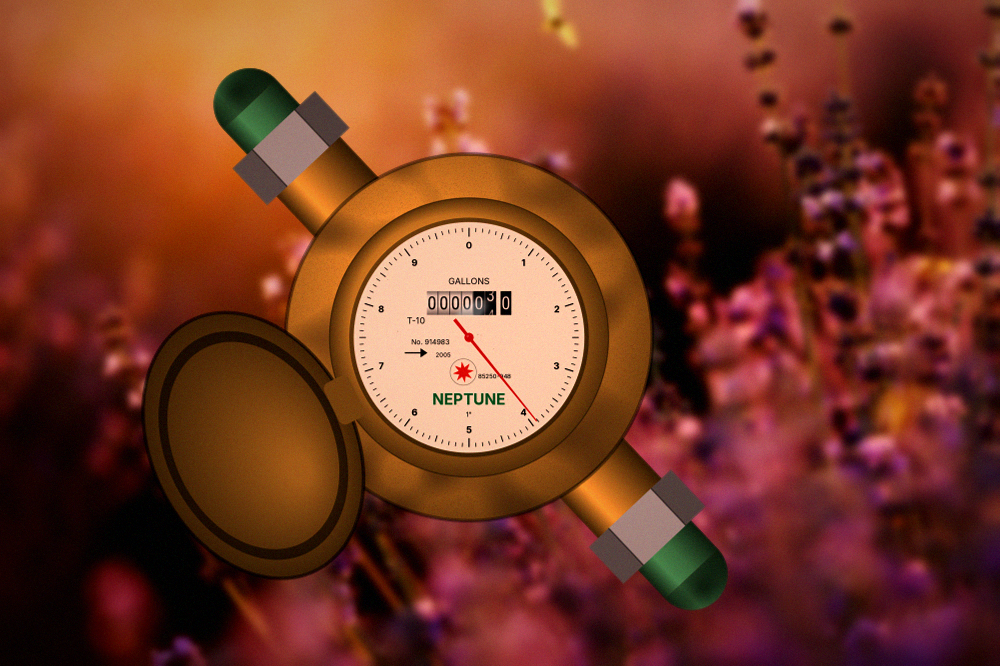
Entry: 33.9; gal
